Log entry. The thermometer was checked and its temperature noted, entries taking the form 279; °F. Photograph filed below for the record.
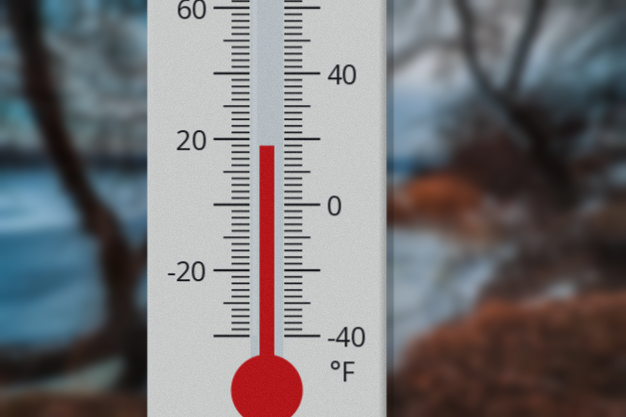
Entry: 18; °F
